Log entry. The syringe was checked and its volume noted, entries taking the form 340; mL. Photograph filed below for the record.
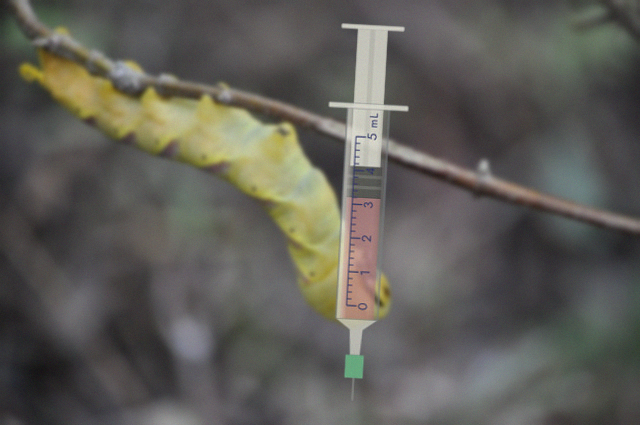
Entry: 3.2; mL
